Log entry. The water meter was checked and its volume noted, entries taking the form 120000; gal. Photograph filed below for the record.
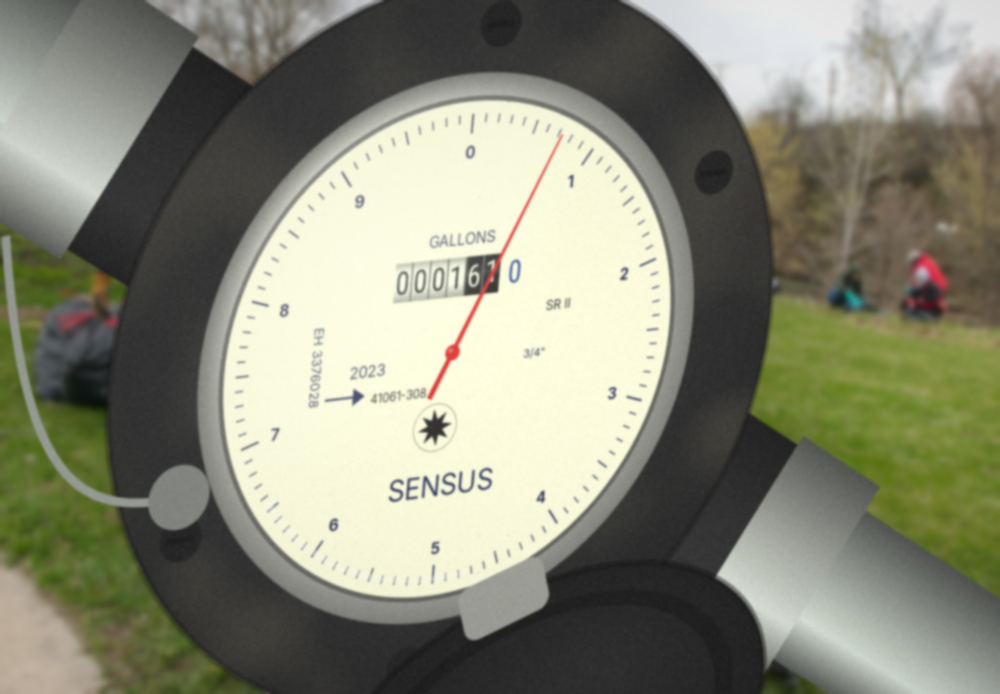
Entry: 1610.7; gal
